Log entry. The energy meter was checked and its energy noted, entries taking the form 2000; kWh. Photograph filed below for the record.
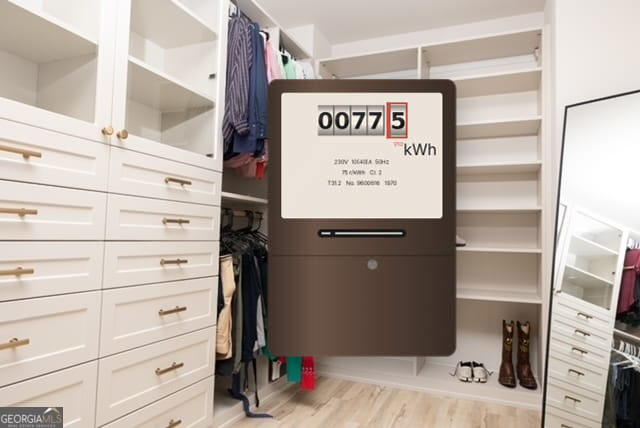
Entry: 77.5; kWh
